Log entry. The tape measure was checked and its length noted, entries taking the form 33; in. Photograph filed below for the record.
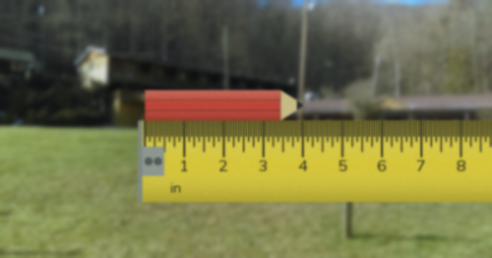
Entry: 4; in
